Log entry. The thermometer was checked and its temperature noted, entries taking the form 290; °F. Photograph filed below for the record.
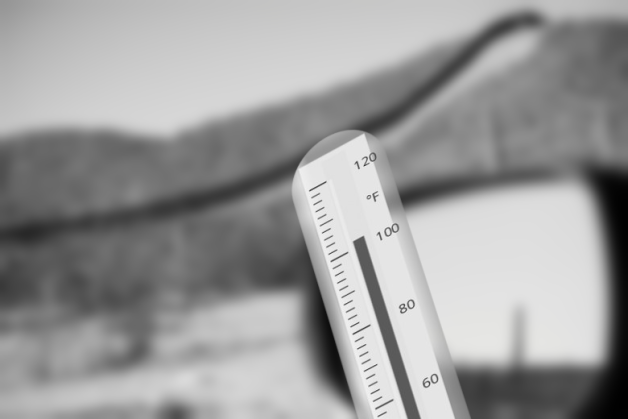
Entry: 102; °F
